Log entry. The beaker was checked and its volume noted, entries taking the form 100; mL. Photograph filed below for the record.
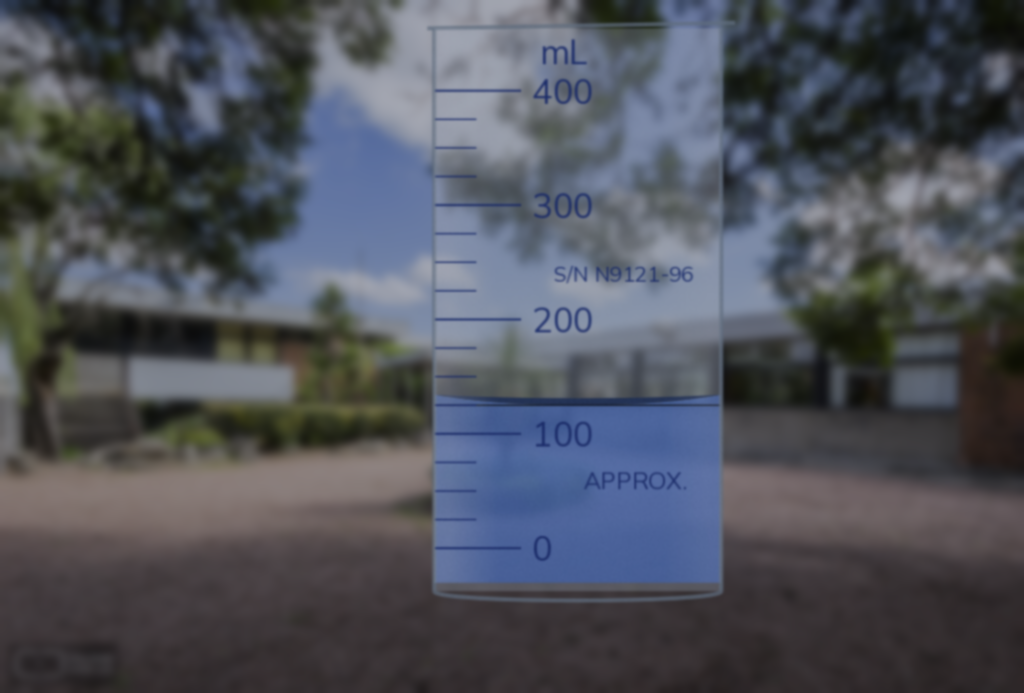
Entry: 125; mL
